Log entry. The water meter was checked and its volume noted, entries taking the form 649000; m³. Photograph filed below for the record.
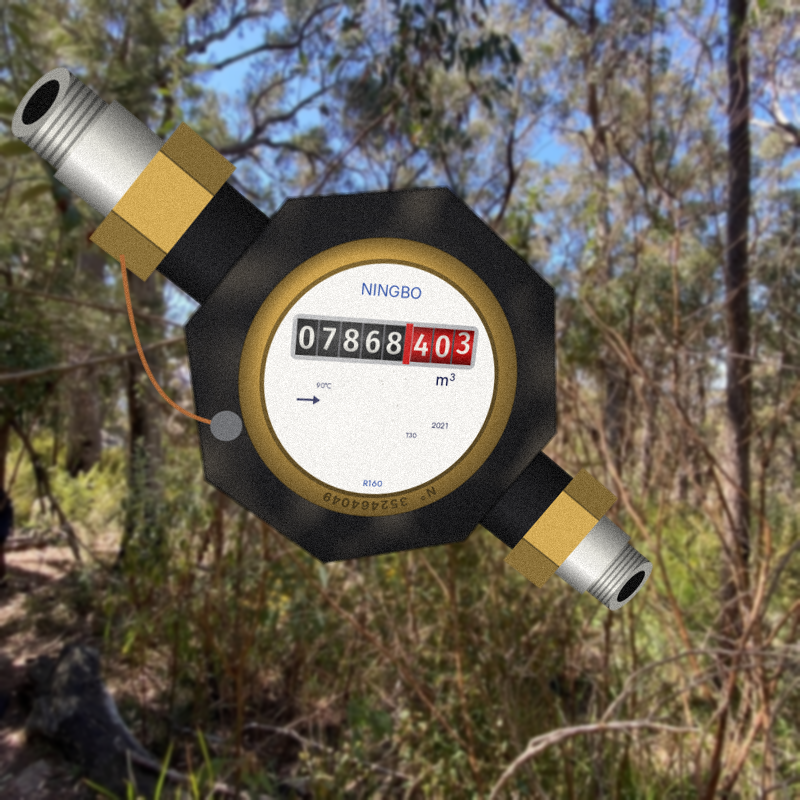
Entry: 7868.403; m³
